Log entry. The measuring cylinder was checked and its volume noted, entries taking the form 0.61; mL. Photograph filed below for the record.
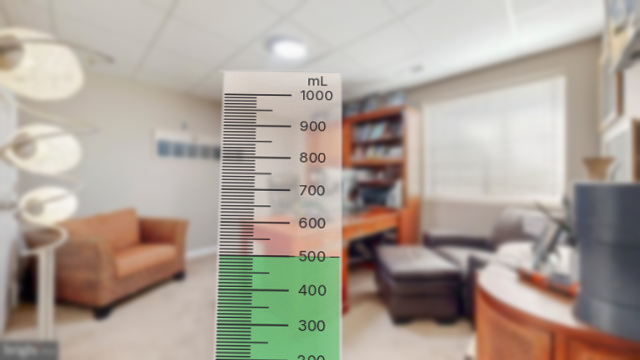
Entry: 500; mL
